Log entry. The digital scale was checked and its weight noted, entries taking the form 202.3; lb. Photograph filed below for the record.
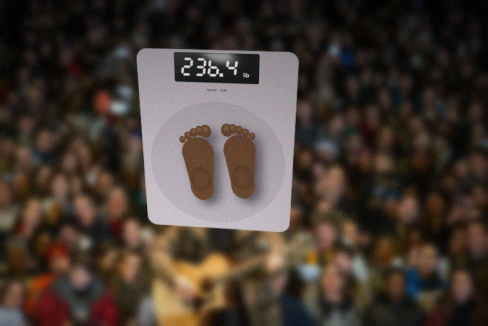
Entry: 236.4; lb
